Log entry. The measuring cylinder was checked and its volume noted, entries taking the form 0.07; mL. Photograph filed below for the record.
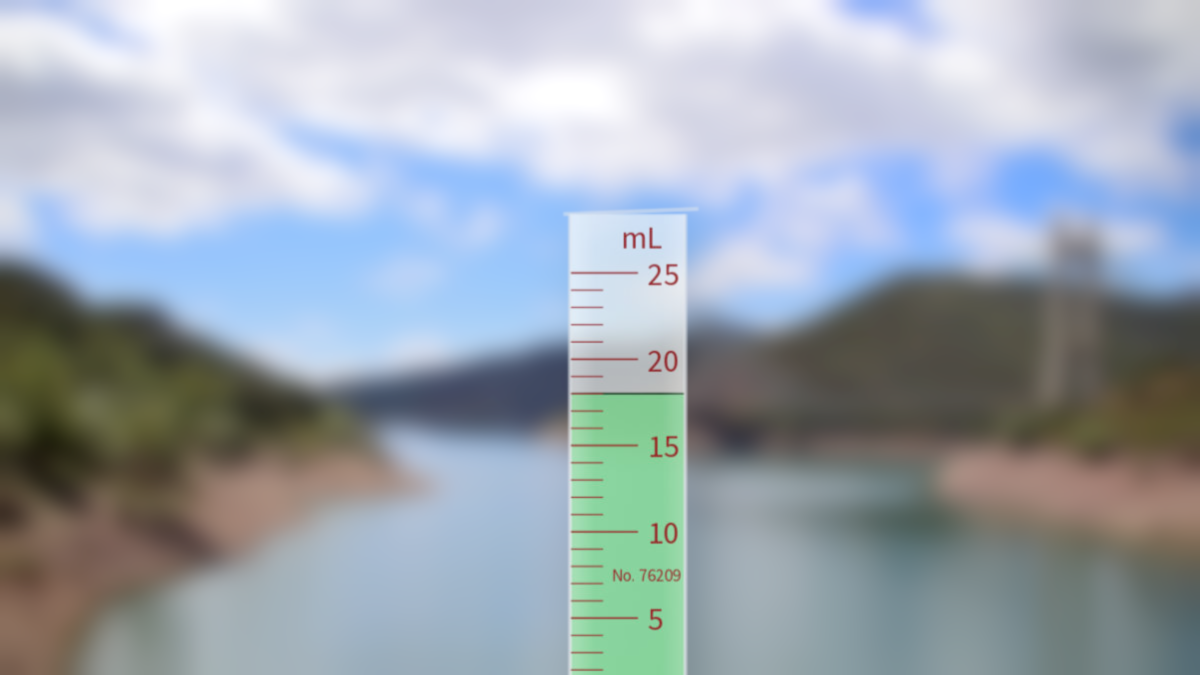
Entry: 18; mL
